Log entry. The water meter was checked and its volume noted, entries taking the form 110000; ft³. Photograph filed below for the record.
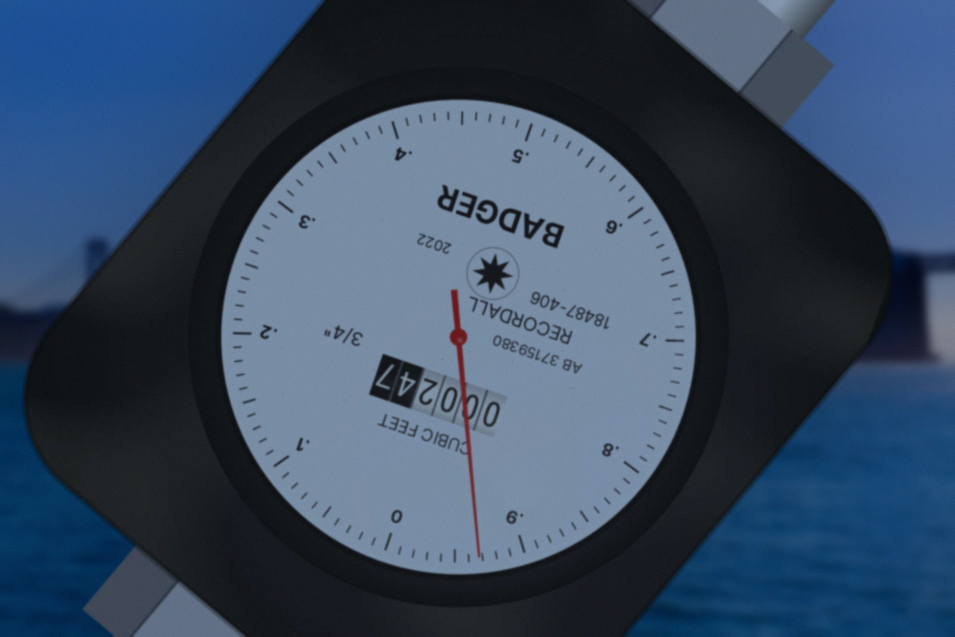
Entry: 246.93; ft³
